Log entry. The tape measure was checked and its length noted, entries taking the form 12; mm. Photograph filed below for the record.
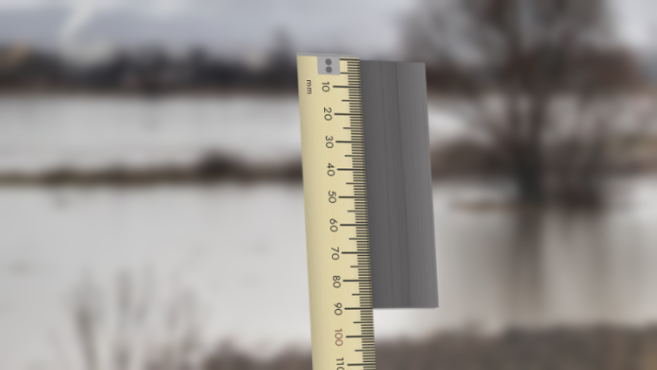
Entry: 90; mm
